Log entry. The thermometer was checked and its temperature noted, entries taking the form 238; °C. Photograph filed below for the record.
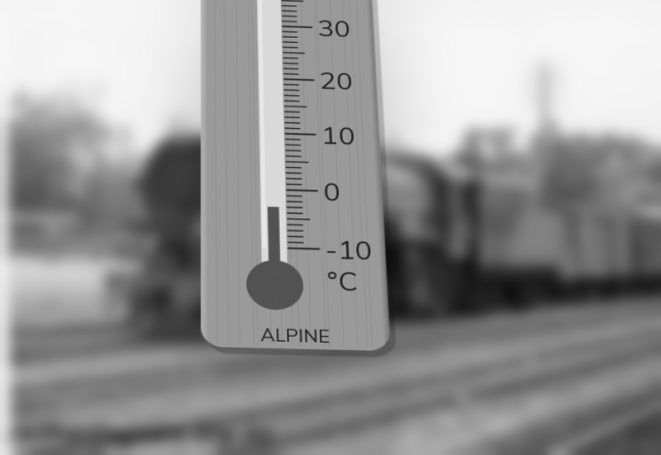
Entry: -3; °C
